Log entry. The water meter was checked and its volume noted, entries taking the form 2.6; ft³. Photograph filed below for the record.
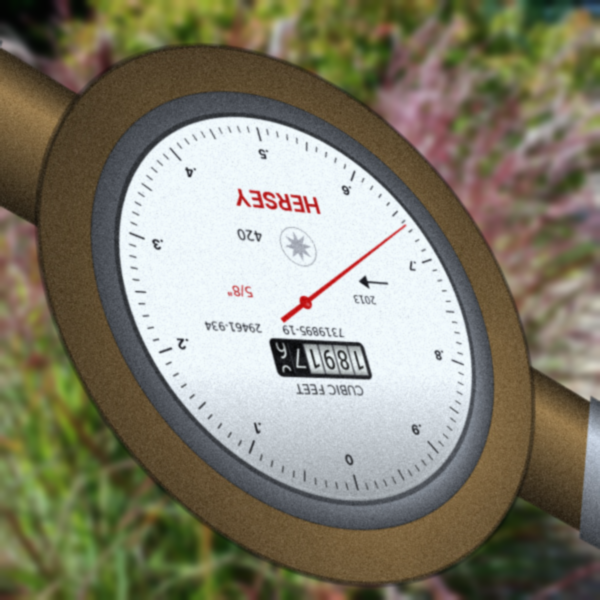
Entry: 189175.66; ft³
